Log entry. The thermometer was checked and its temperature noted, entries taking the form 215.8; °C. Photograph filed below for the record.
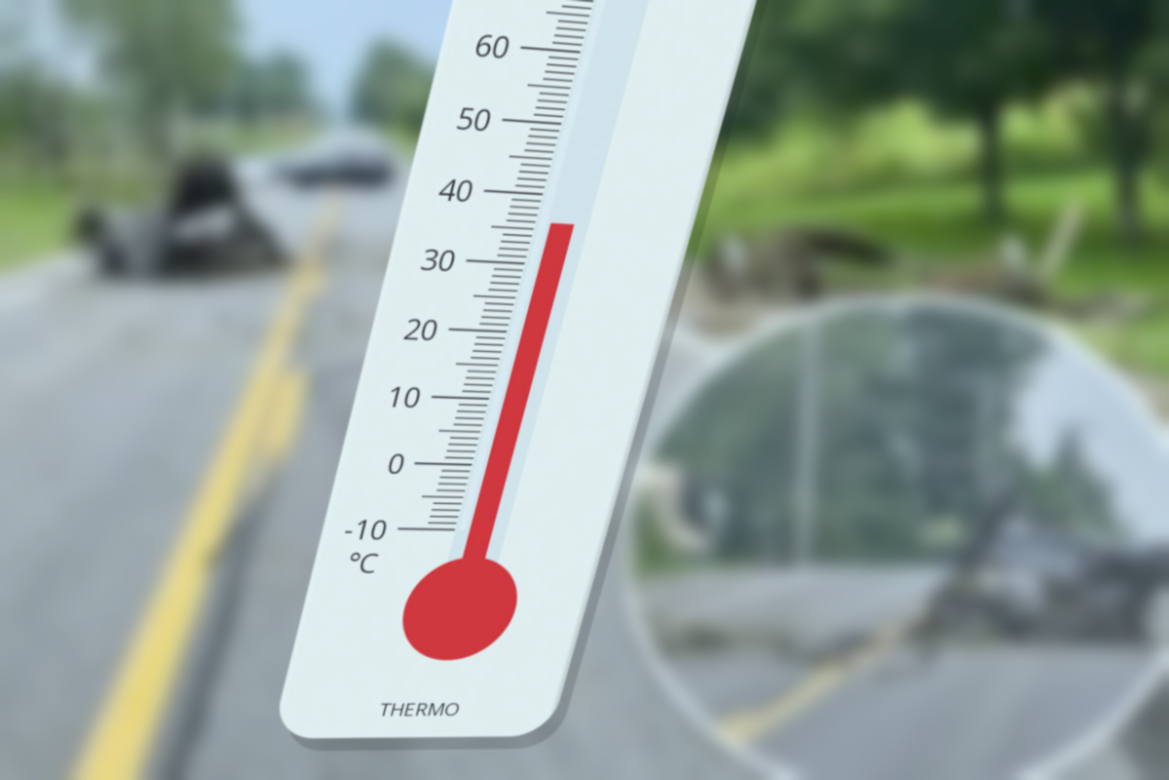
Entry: 36; °C
